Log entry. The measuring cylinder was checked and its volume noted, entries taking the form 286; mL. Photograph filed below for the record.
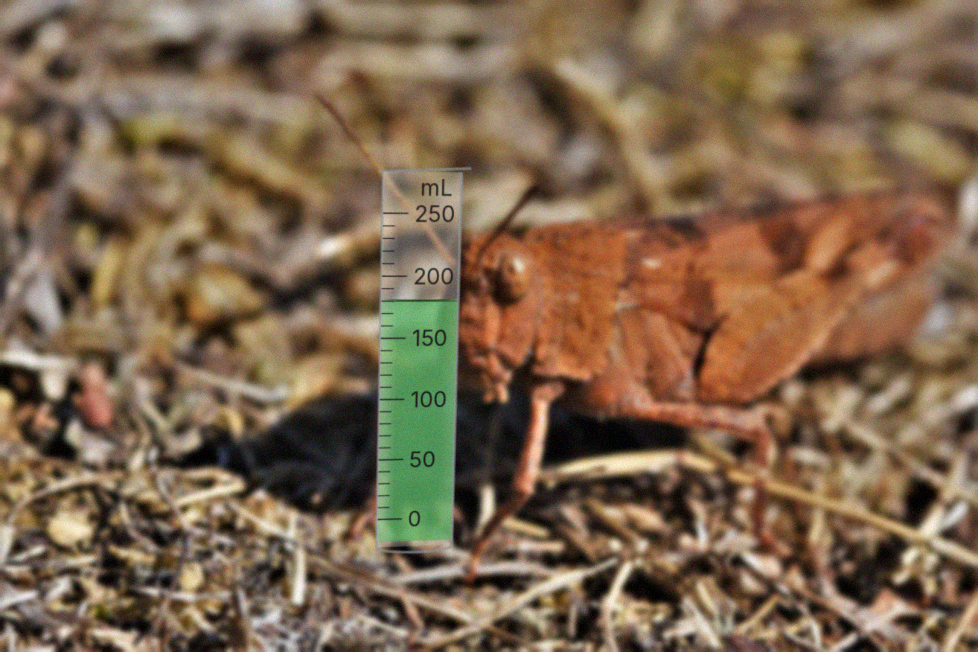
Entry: 180; mL
